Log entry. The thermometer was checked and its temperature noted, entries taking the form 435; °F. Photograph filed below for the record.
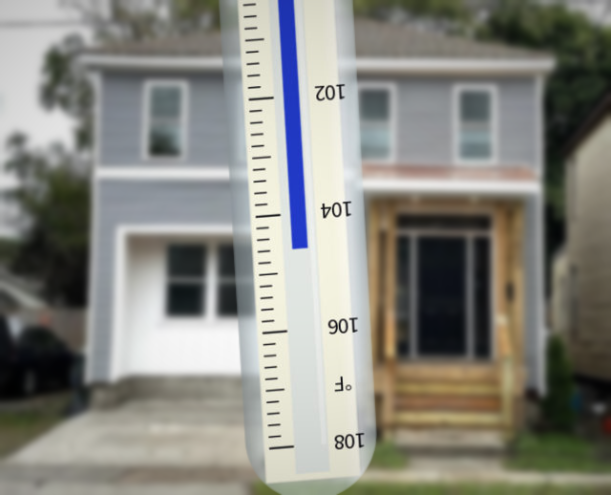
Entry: 104.6; °F
